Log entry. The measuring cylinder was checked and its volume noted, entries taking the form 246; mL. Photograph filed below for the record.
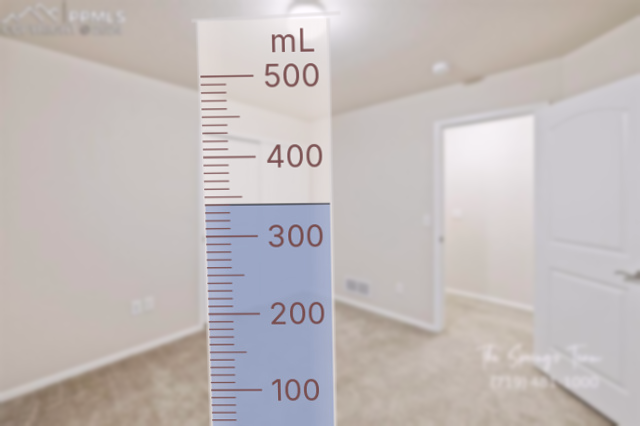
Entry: 340; mL
